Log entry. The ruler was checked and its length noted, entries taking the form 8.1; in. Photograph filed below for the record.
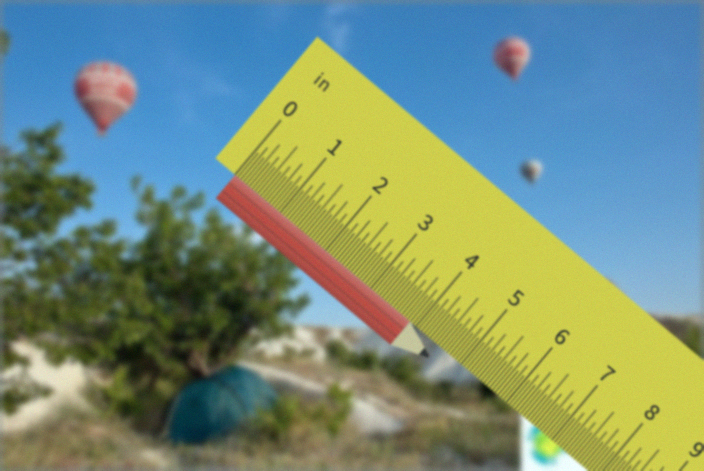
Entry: 4.5; in
